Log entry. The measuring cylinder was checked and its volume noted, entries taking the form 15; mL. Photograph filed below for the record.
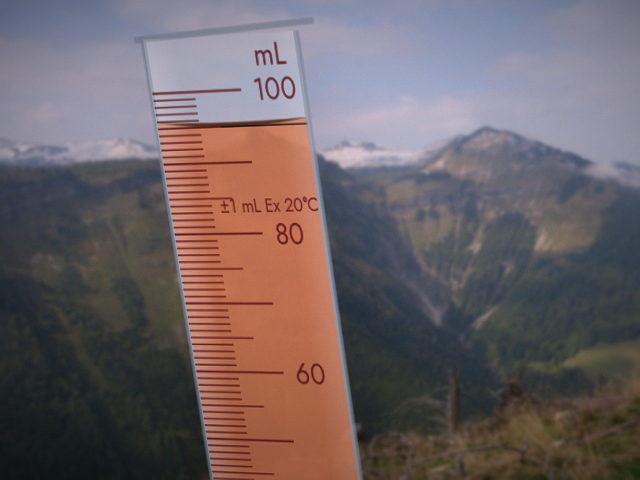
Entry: 95; mL
